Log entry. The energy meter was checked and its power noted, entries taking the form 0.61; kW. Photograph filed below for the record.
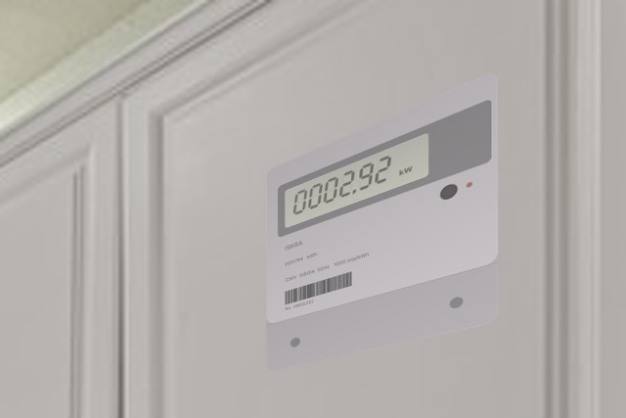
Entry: 2.92; kW
